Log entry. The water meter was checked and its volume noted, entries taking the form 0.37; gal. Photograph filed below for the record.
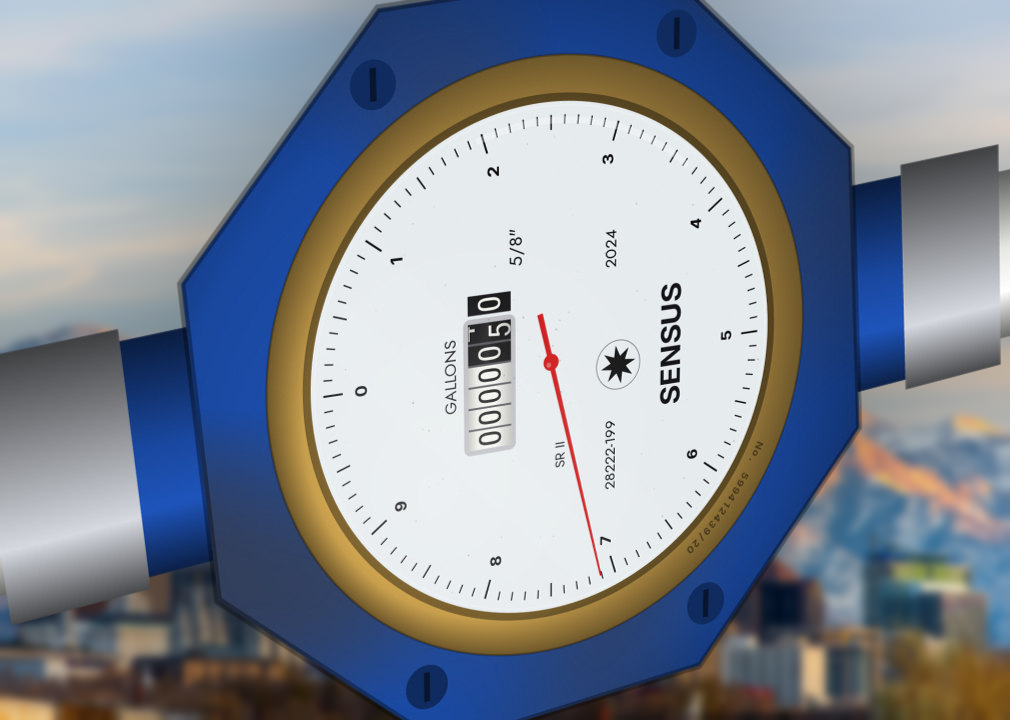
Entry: 47.1; gal
